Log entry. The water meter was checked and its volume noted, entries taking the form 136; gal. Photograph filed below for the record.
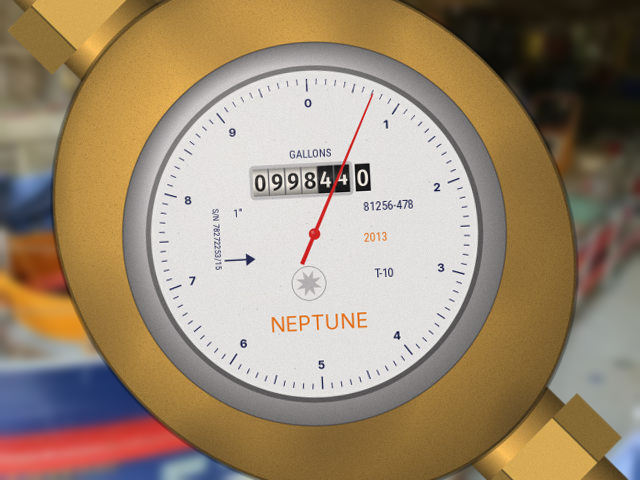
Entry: 998440.7; gal
